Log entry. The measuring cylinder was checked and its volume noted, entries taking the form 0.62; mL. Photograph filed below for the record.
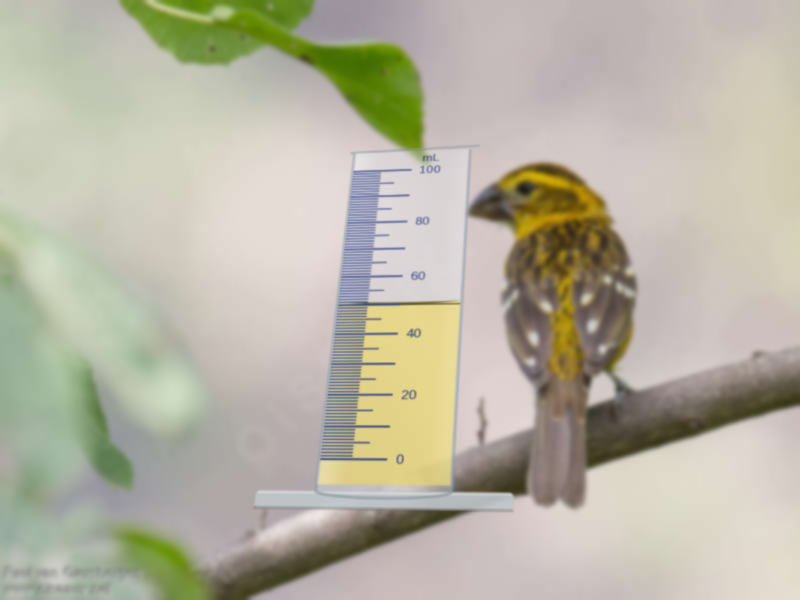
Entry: 50; mL
